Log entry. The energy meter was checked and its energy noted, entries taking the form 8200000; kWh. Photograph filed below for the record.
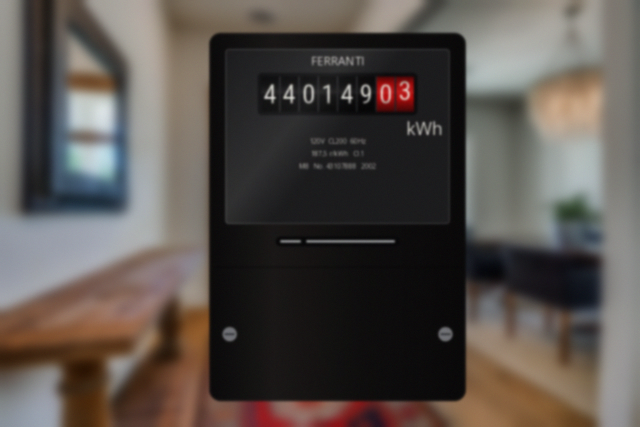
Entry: 440149.03; kWh
